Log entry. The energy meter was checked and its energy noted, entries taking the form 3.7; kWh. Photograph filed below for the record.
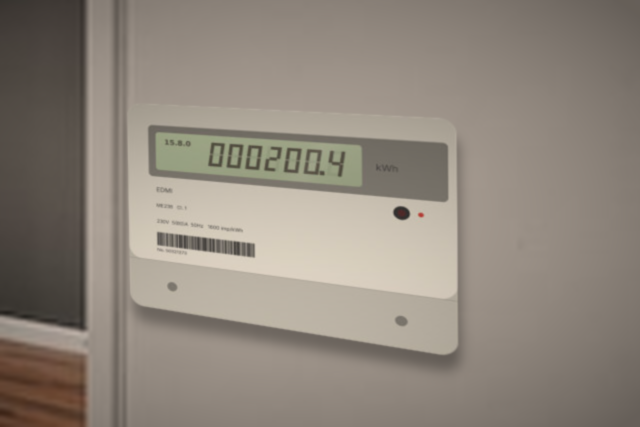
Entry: 200.4; kWh
